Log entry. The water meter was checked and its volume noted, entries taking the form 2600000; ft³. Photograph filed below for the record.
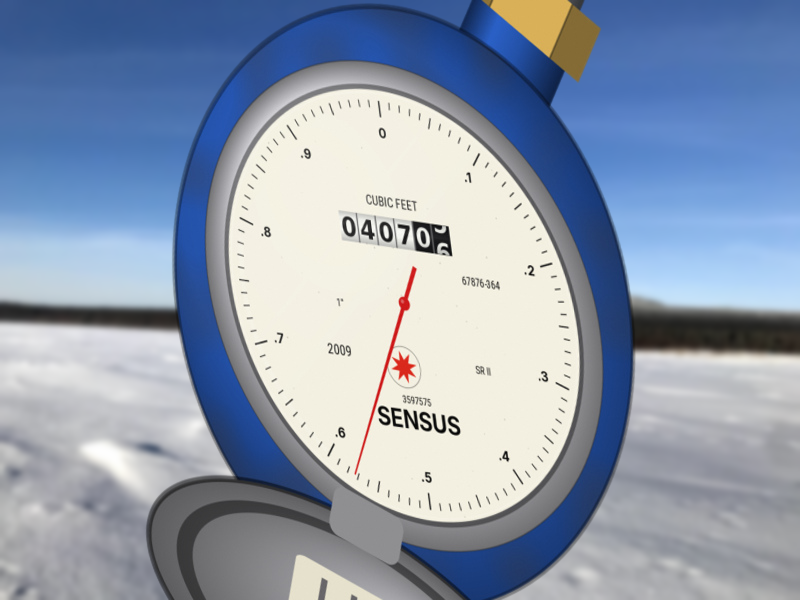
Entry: 40705.57; ft³
